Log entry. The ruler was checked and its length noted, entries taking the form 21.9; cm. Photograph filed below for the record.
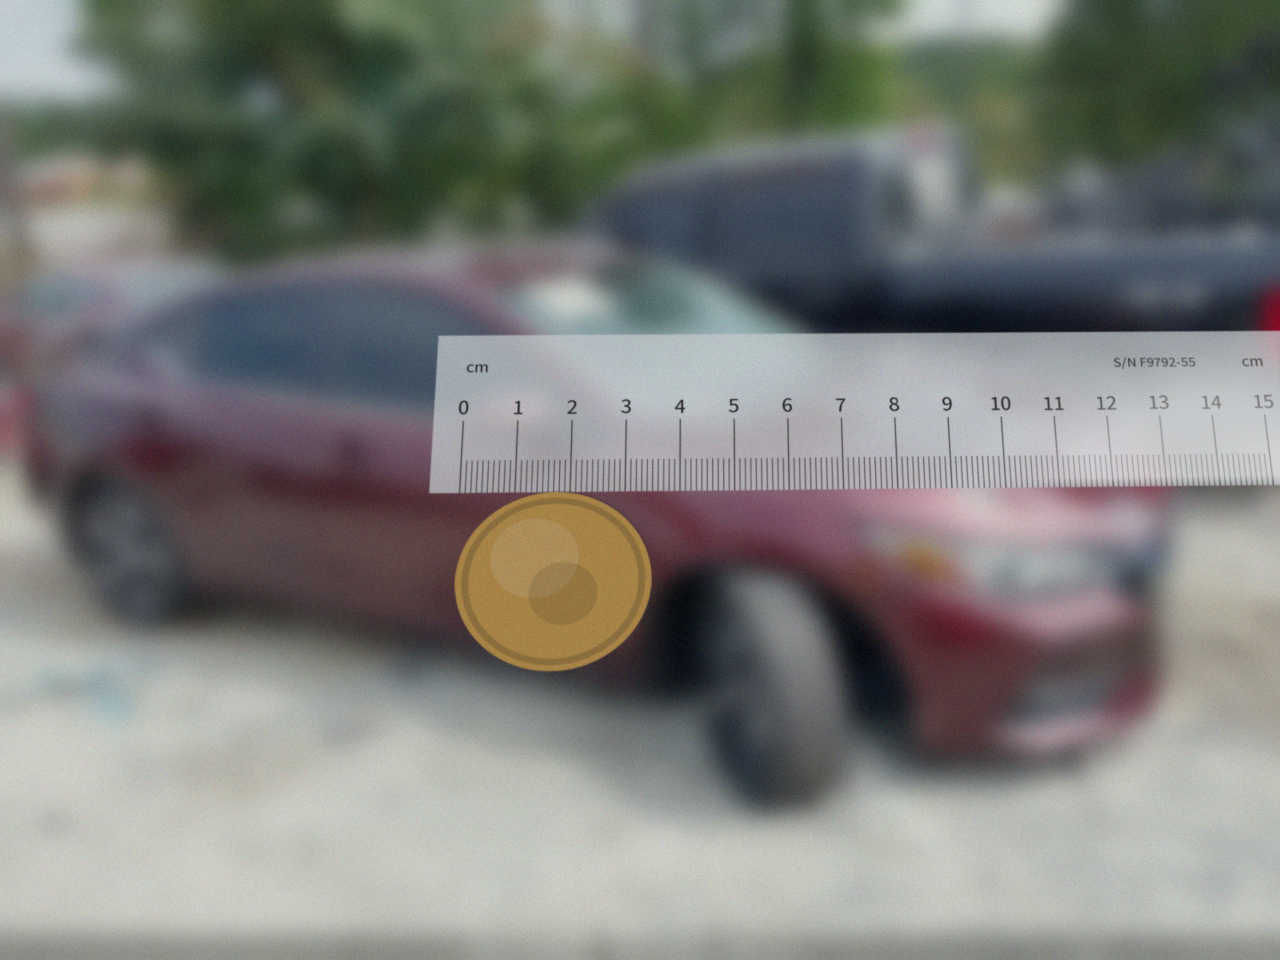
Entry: 3.5; cm
